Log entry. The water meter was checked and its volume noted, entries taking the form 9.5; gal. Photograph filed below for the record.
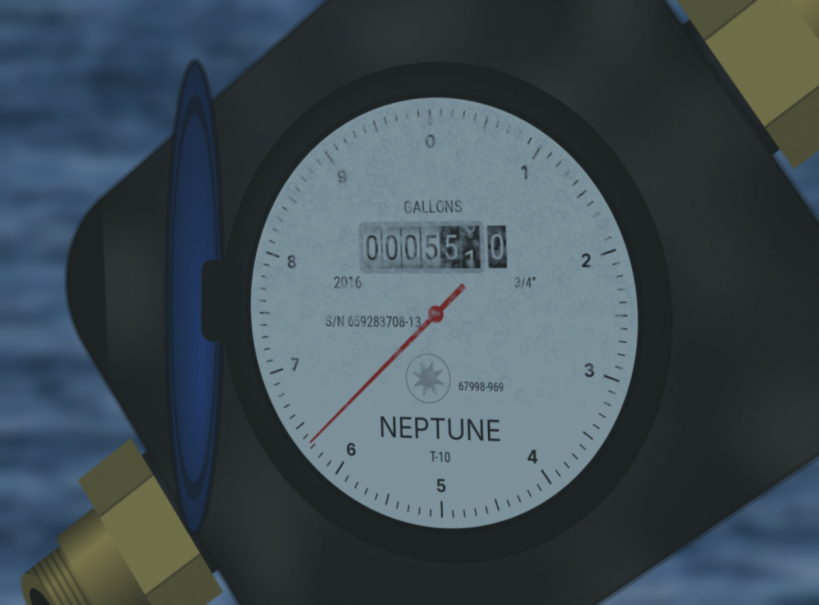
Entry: 5506.3; gal
